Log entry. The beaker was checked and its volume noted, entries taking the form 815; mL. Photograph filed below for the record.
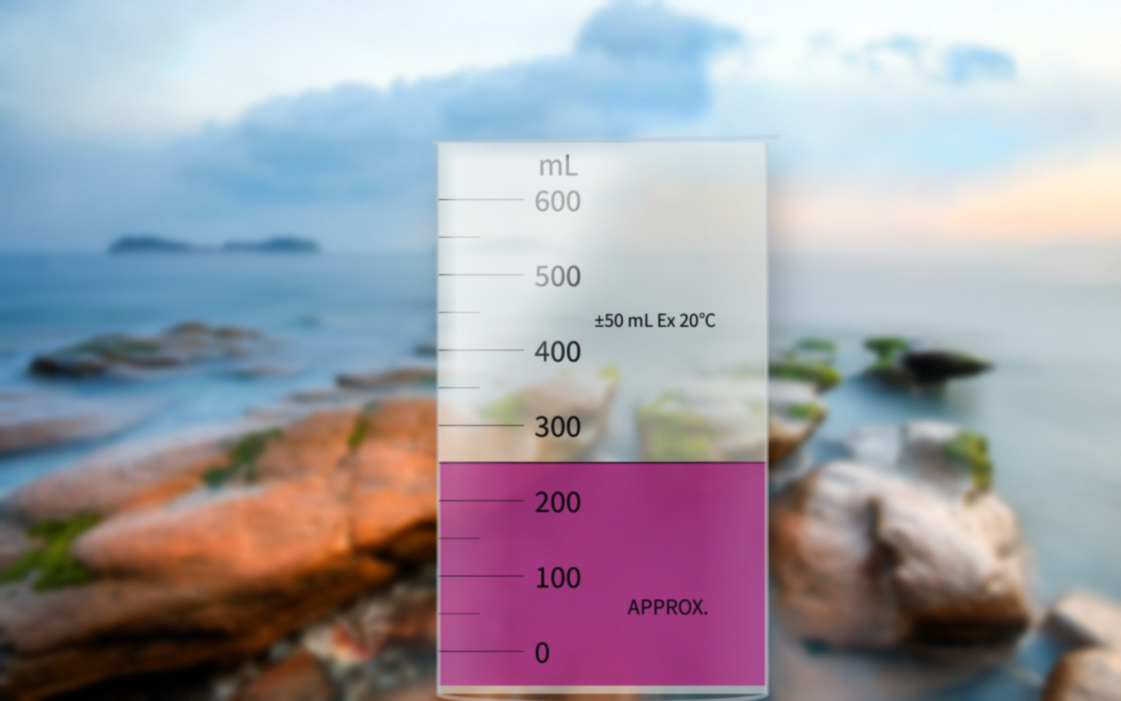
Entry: 250; mL
